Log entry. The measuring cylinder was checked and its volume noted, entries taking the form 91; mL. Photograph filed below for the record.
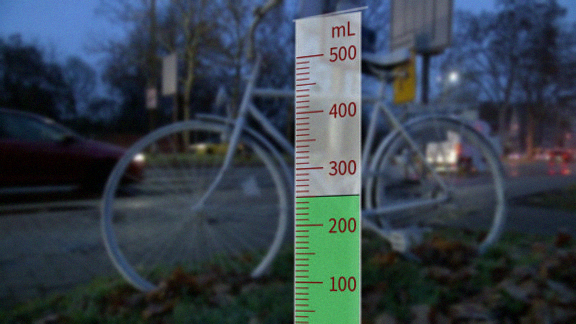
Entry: 250; mL
